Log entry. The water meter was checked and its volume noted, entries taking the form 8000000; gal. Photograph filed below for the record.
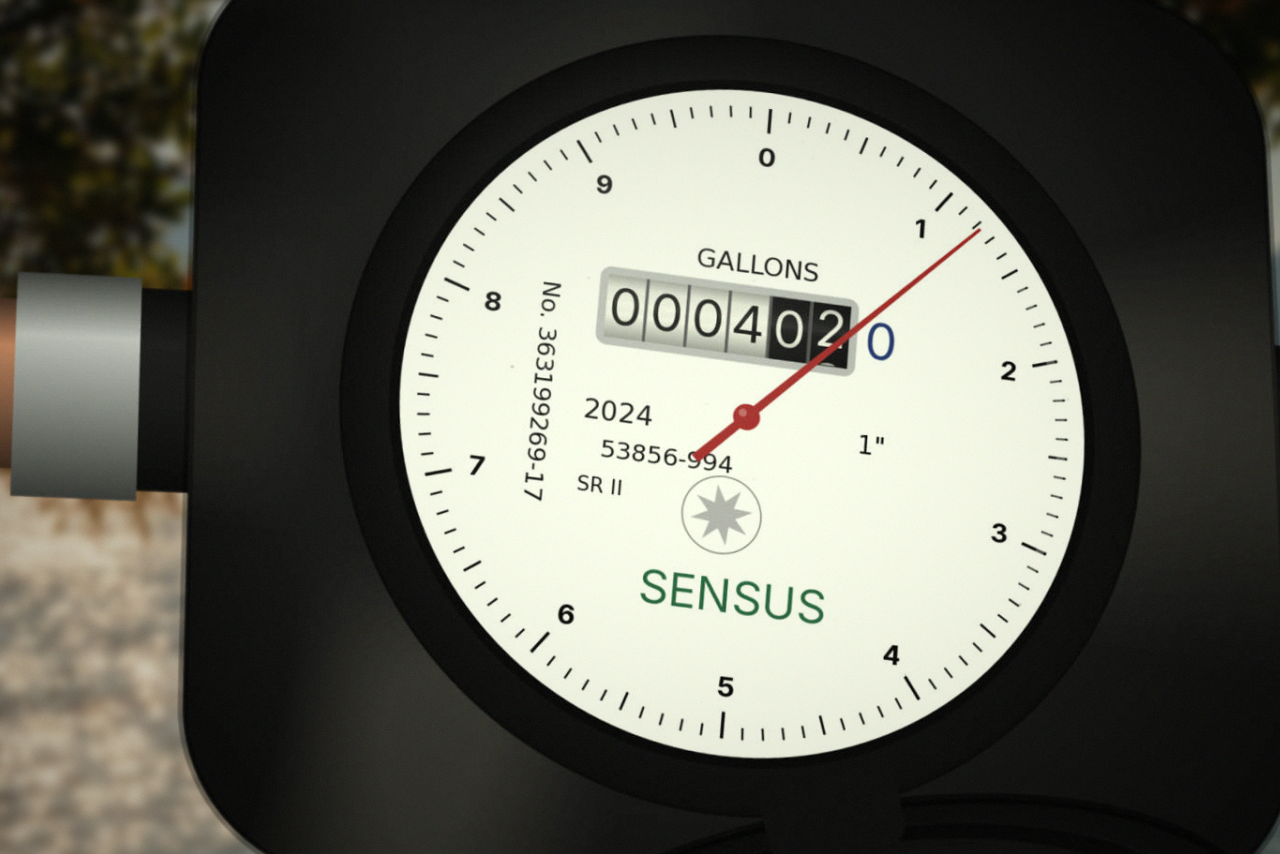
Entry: 4021.2; gal
